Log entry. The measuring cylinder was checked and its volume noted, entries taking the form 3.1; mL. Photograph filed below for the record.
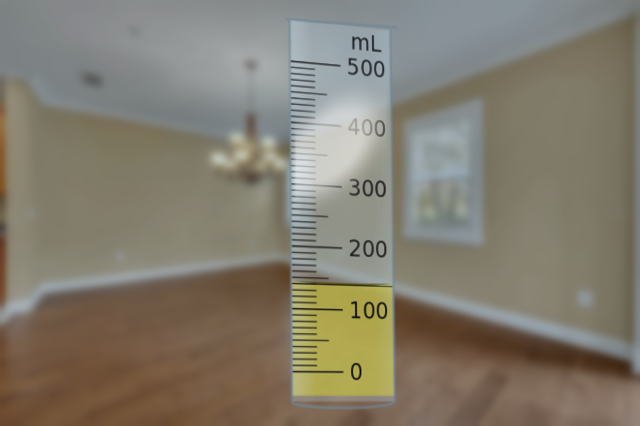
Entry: 140; mL
